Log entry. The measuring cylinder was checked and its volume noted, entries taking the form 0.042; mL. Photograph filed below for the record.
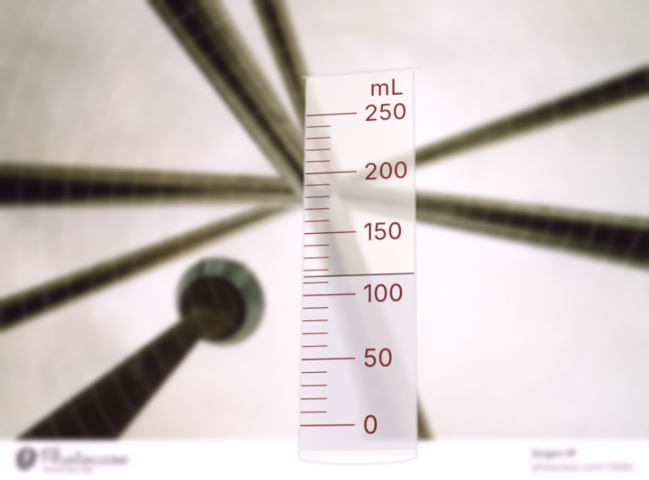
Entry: 115; mL
